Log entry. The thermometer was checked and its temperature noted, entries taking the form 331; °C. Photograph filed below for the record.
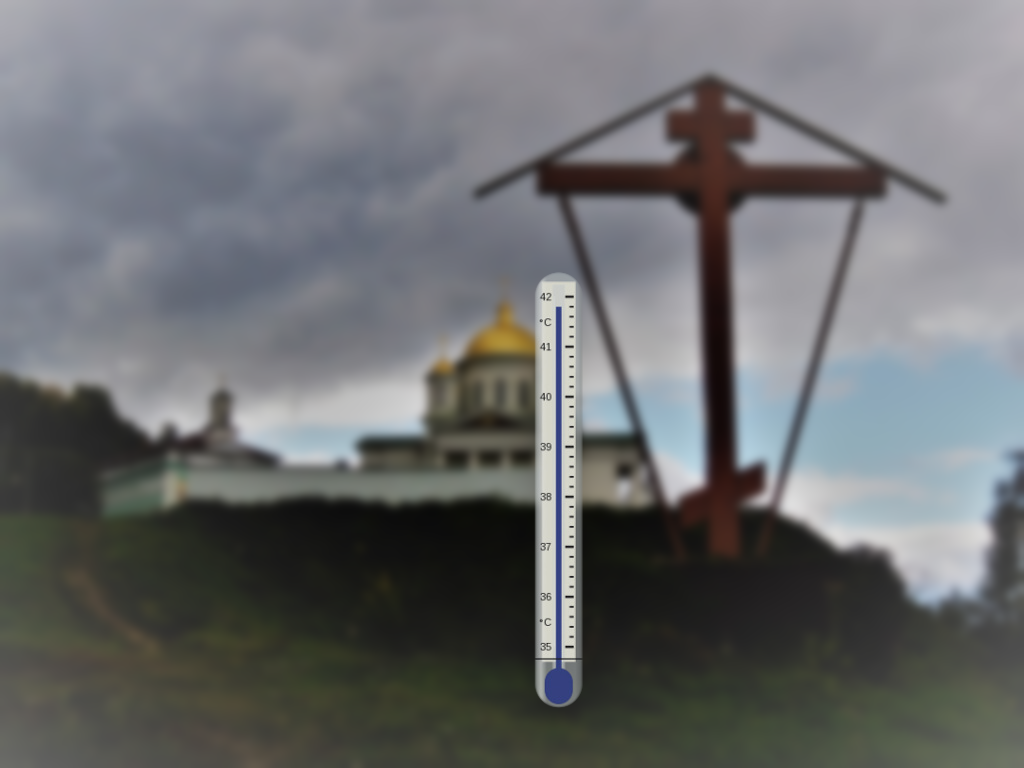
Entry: 41.8; °C
